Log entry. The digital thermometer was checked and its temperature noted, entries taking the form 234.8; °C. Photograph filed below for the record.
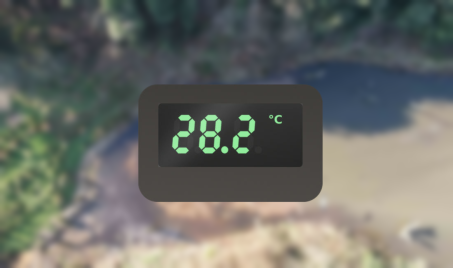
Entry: 28.2; °C
